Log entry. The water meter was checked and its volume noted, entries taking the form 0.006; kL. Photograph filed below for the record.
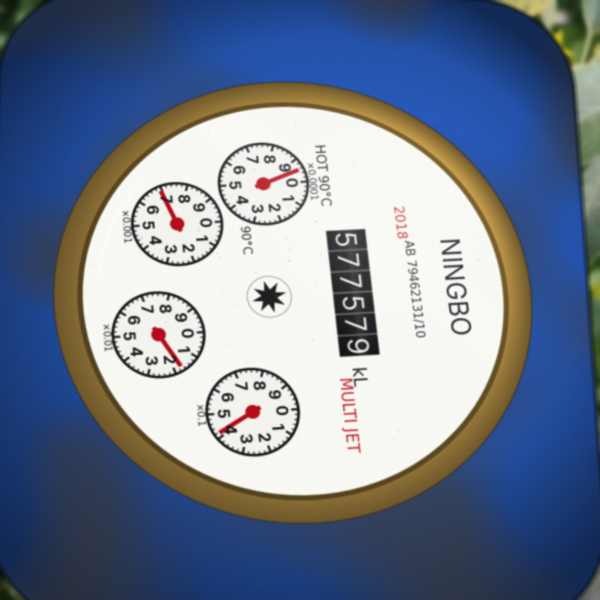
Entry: 577579.4169; kL
